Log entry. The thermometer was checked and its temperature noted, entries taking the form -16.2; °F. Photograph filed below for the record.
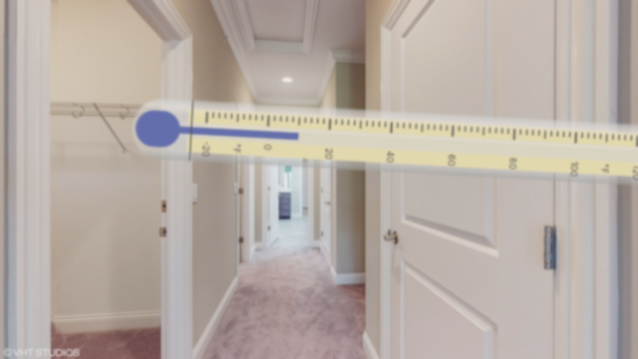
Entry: 10; °F
